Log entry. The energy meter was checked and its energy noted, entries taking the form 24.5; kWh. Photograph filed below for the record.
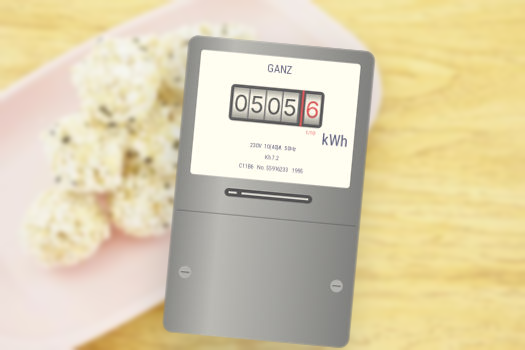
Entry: 505.6; kWh
